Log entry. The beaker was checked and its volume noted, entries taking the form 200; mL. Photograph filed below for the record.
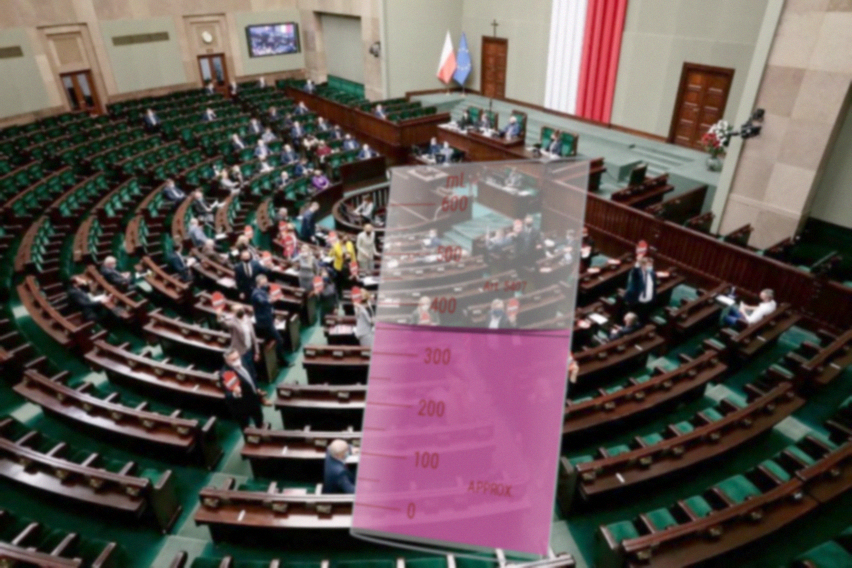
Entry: 350; mL
